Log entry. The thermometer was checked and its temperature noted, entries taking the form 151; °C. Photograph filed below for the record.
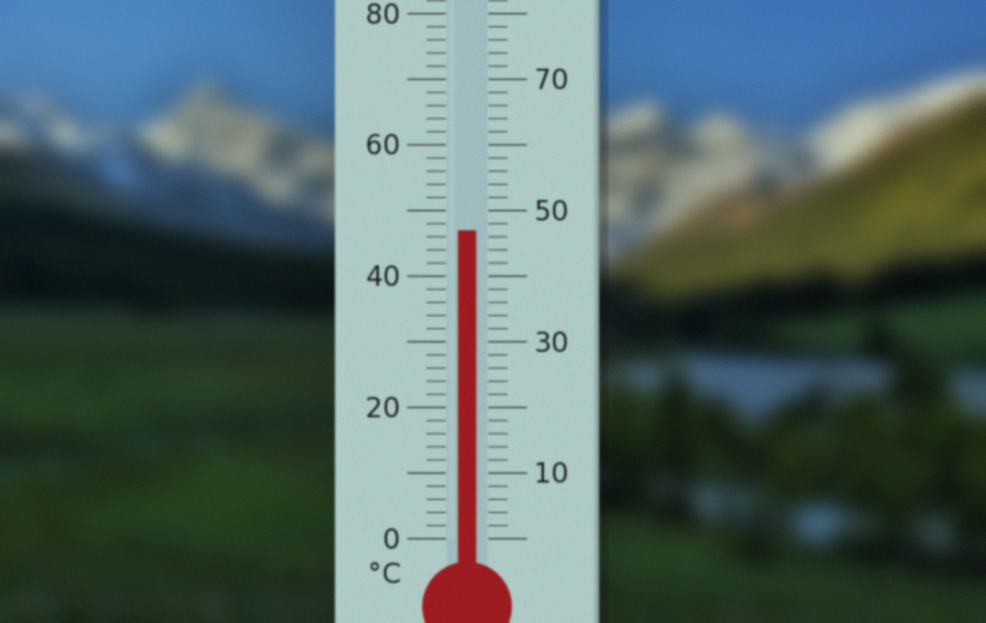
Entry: 47; °C
